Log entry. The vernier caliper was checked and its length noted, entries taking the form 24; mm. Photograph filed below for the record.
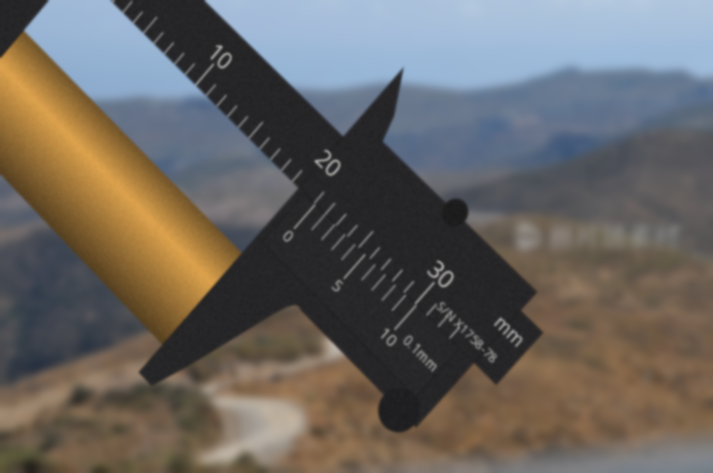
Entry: 21.1; mm
